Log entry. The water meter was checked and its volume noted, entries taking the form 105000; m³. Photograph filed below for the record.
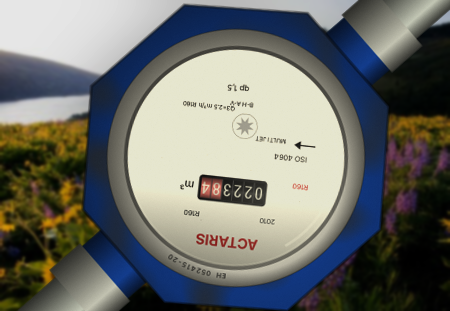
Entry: 223.84; m³
